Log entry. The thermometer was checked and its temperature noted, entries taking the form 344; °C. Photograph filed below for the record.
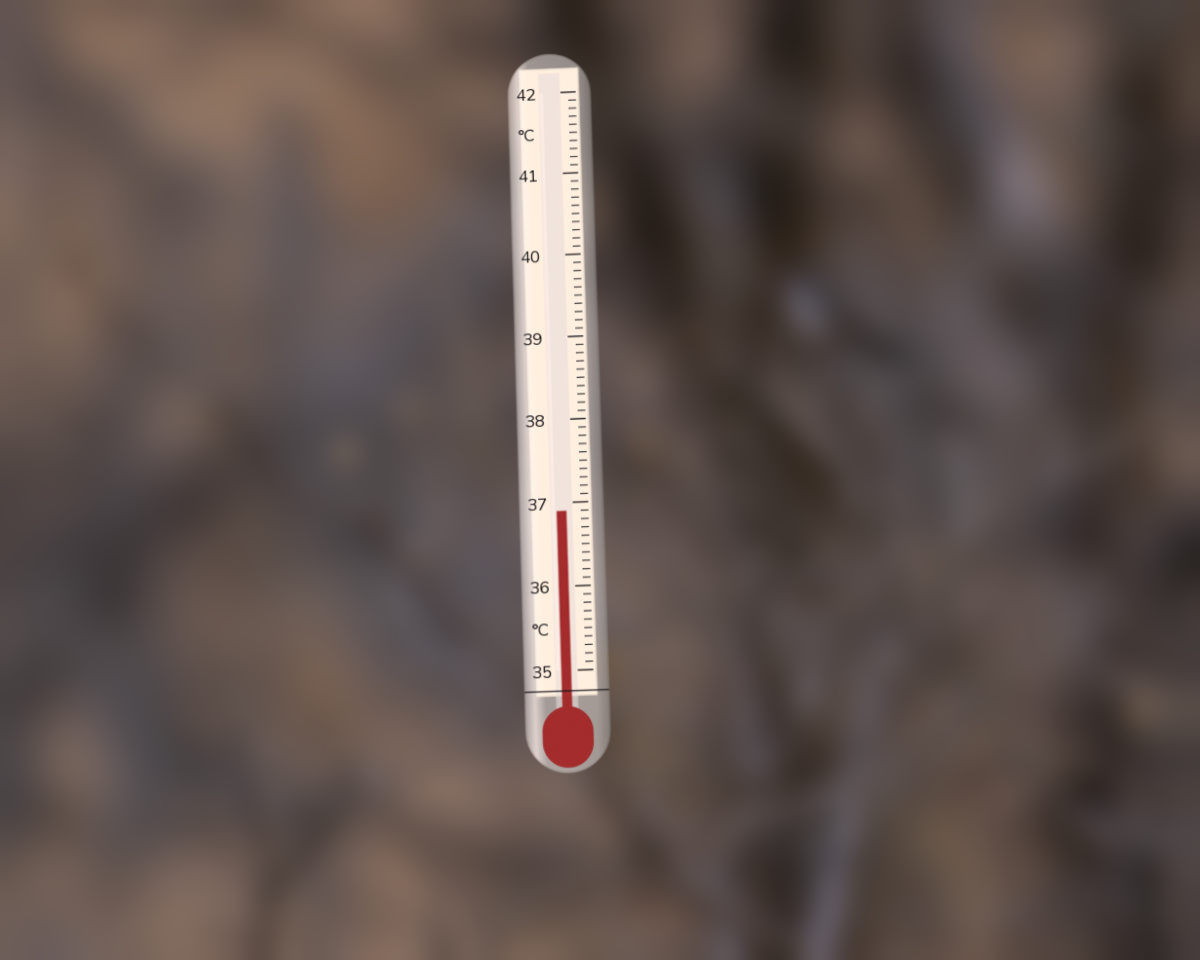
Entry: 36.9; °C
